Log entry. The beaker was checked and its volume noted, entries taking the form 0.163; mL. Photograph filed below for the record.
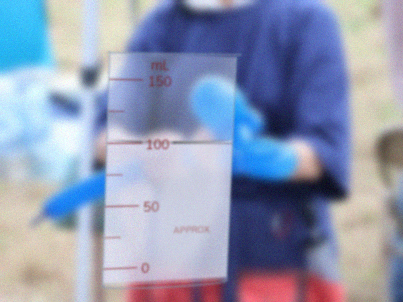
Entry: 100; mL
